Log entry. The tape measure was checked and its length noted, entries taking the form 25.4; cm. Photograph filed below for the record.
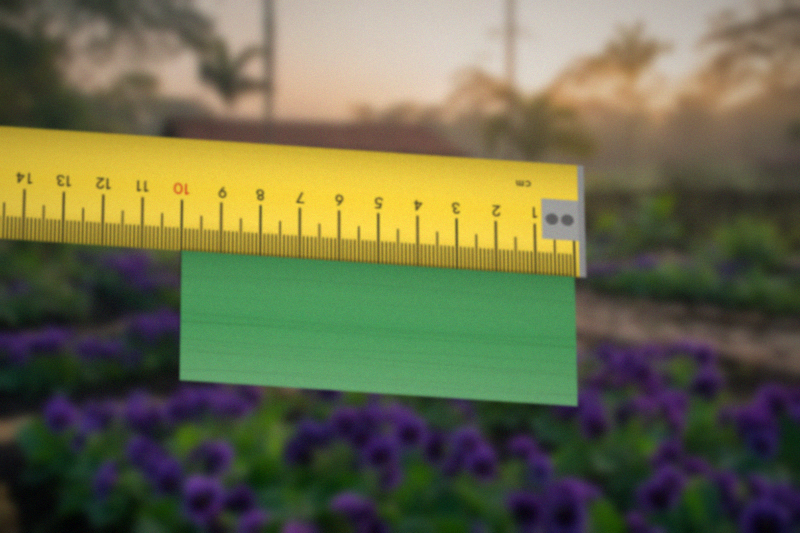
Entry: 10; cm
